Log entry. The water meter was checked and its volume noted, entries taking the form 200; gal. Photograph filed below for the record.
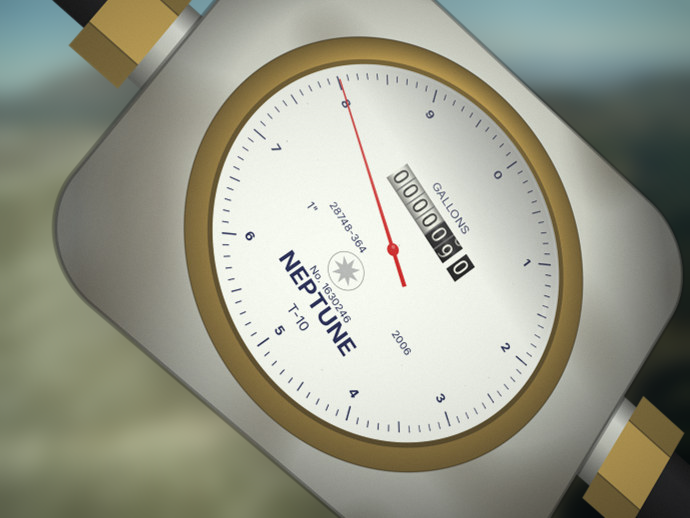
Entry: 88.0; gal
